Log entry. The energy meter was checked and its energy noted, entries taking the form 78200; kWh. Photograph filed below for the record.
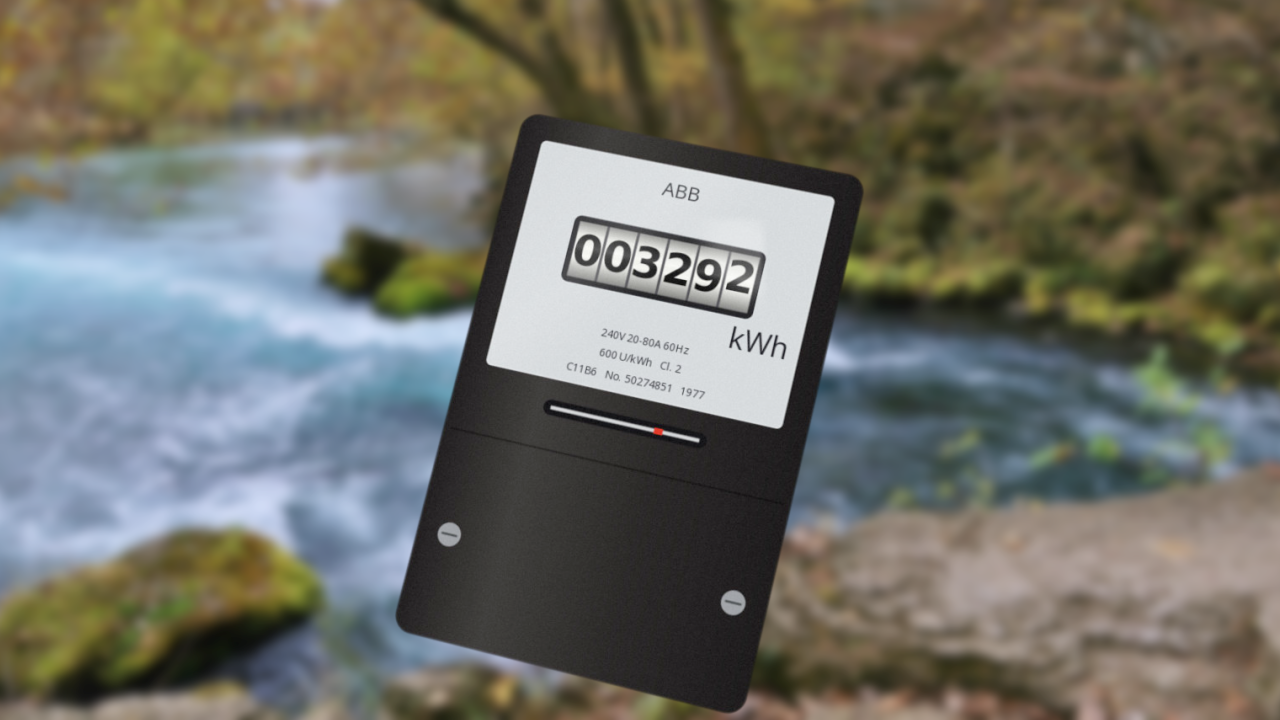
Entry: 3292; kWh
